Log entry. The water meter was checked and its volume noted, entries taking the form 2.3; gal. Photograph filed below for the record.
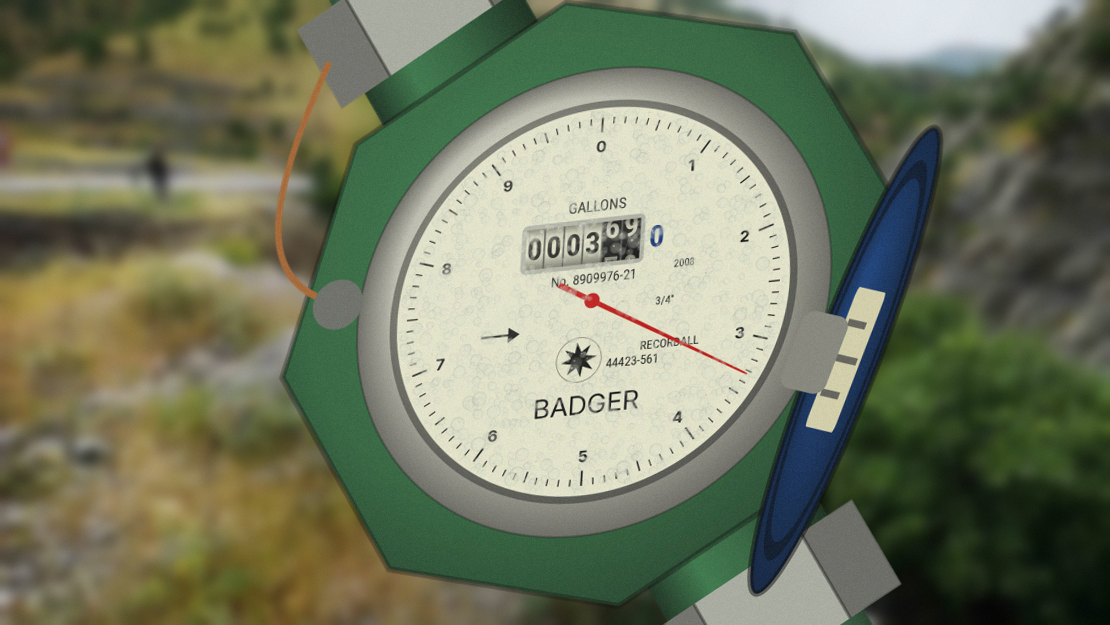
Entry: 3693.3; gal
